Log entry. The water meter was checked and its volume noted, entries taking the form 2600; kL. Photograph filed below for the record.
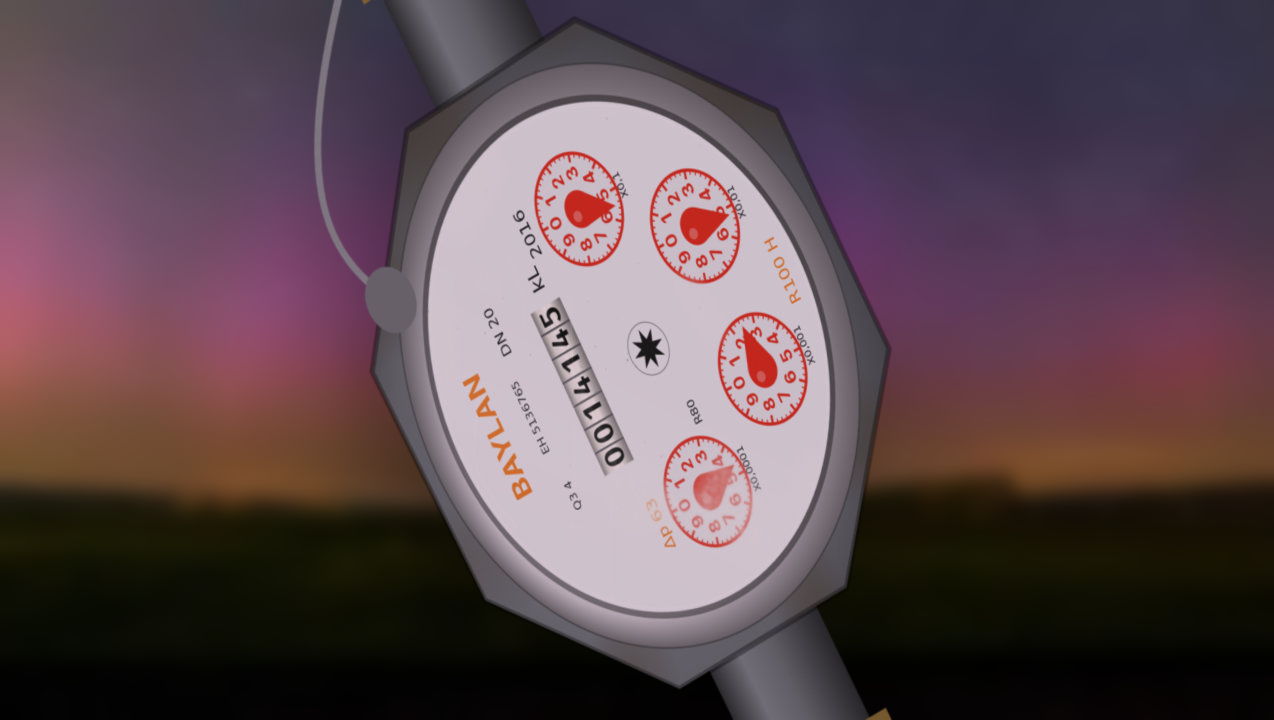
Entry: 14145.5524; kL
